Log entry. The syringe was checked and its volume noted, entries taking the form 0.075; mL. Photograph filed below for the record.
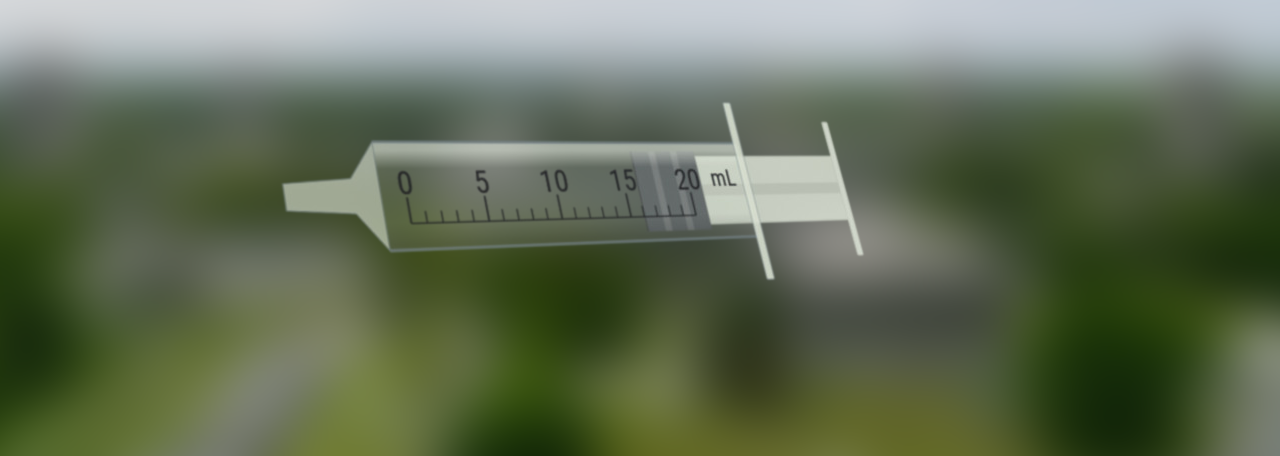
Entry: 16; mL
